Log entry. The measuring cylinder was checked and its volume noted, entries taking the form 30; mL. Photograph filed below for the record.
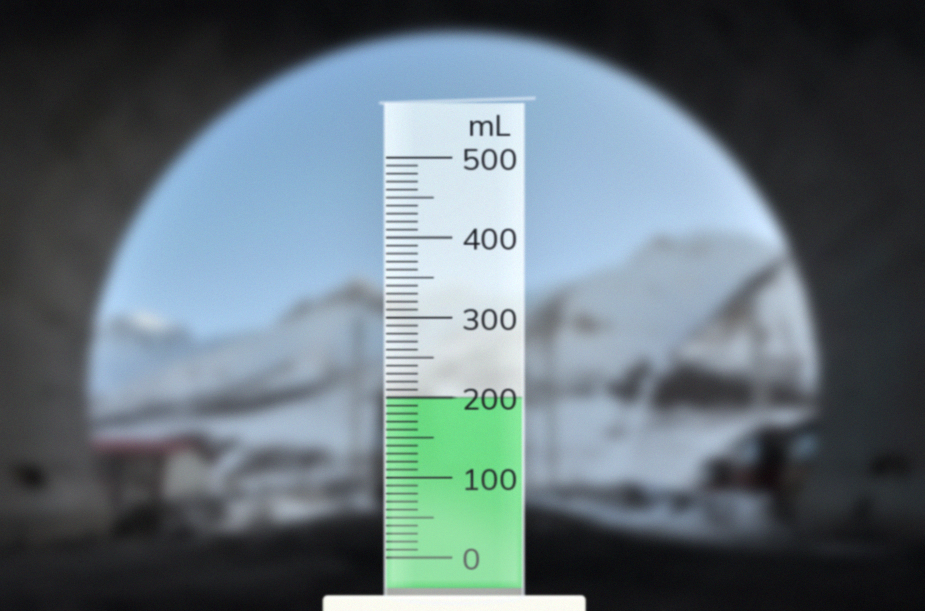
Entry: 200; mL
